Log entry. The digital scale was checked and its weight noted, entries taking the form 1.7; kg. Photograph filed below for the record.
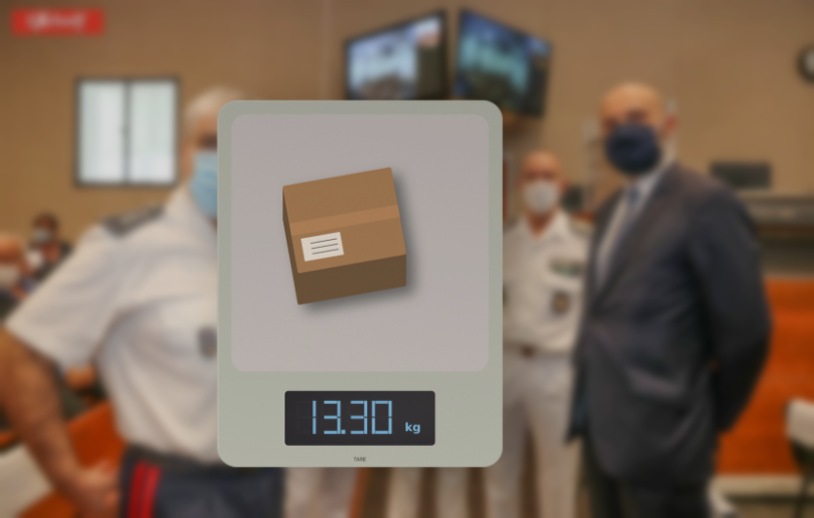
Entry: 13.30; kg
